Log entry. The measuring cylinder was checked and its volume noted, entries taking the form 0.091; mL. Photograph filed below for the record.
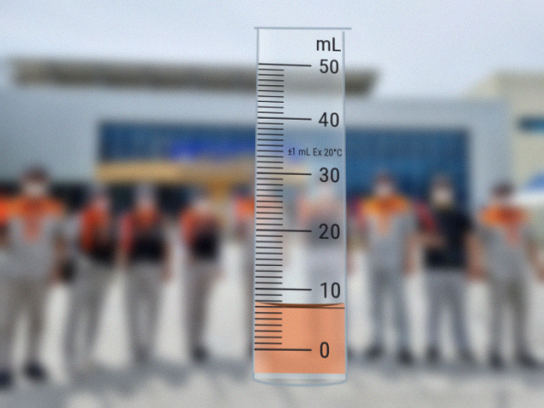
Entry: 7; mL
